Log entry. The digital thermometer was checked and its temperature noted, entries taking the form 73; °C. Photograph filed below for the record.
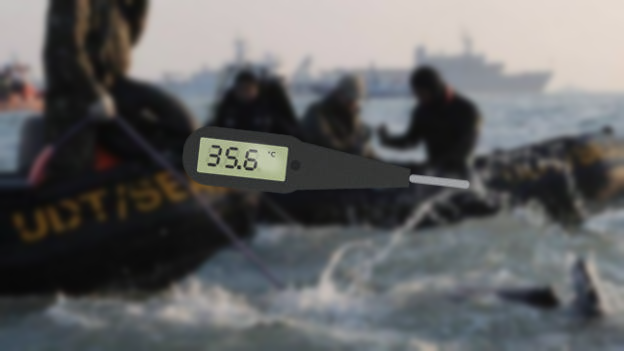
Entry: 35.6; °C
